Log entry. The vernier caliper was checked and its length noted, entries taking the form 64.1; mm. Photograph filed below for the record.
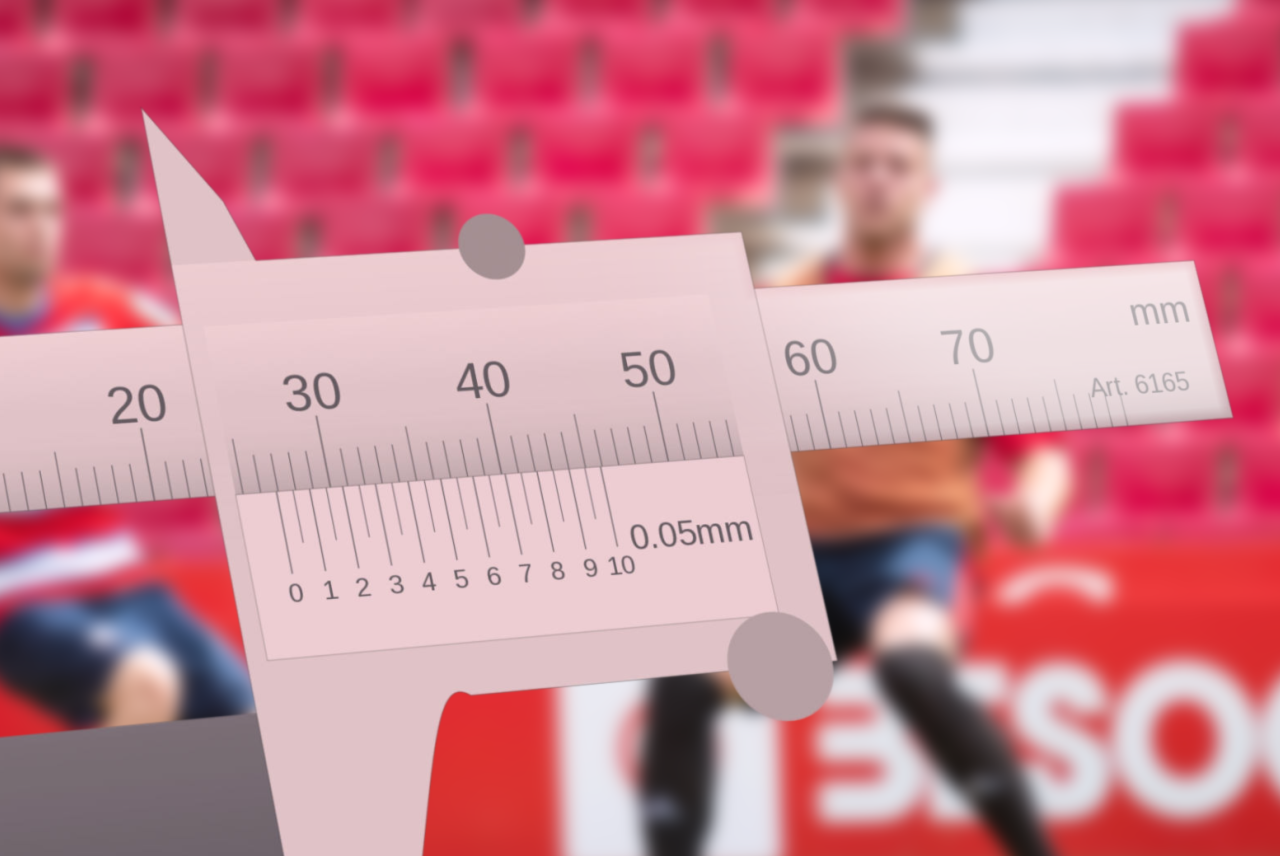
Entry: 26.9; mm
